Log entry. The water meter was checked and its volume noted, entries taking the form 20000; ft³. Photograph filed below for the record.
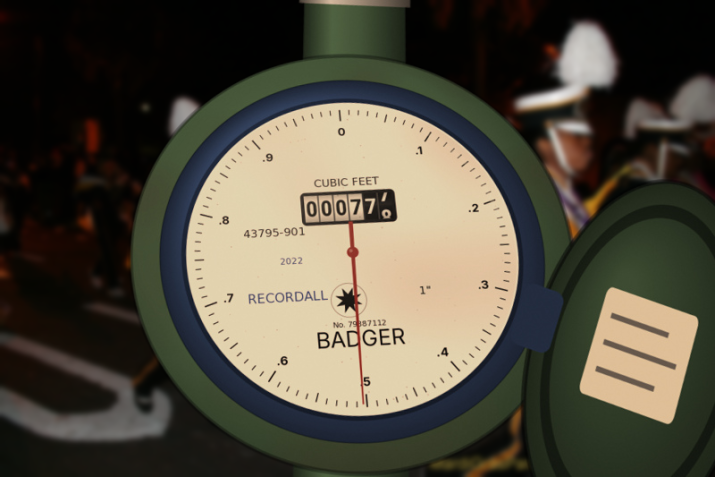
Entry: 777.50; ft³
